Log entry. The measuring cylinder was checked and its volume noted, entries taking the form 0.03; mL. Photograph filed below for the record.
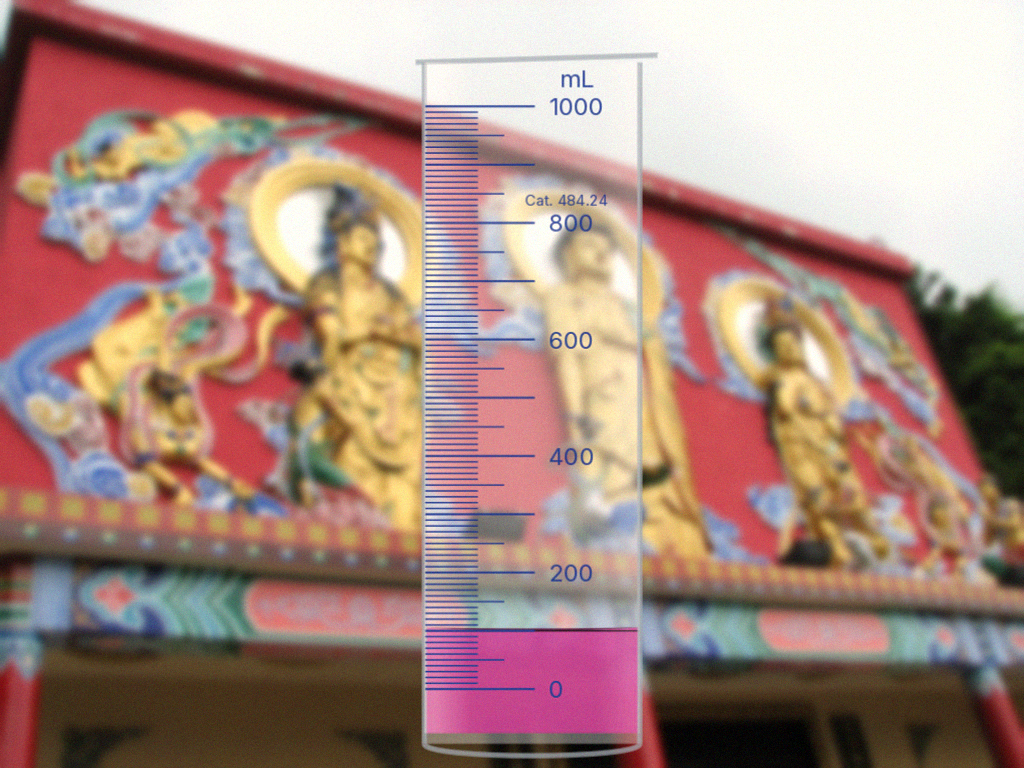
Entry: 100; mL
